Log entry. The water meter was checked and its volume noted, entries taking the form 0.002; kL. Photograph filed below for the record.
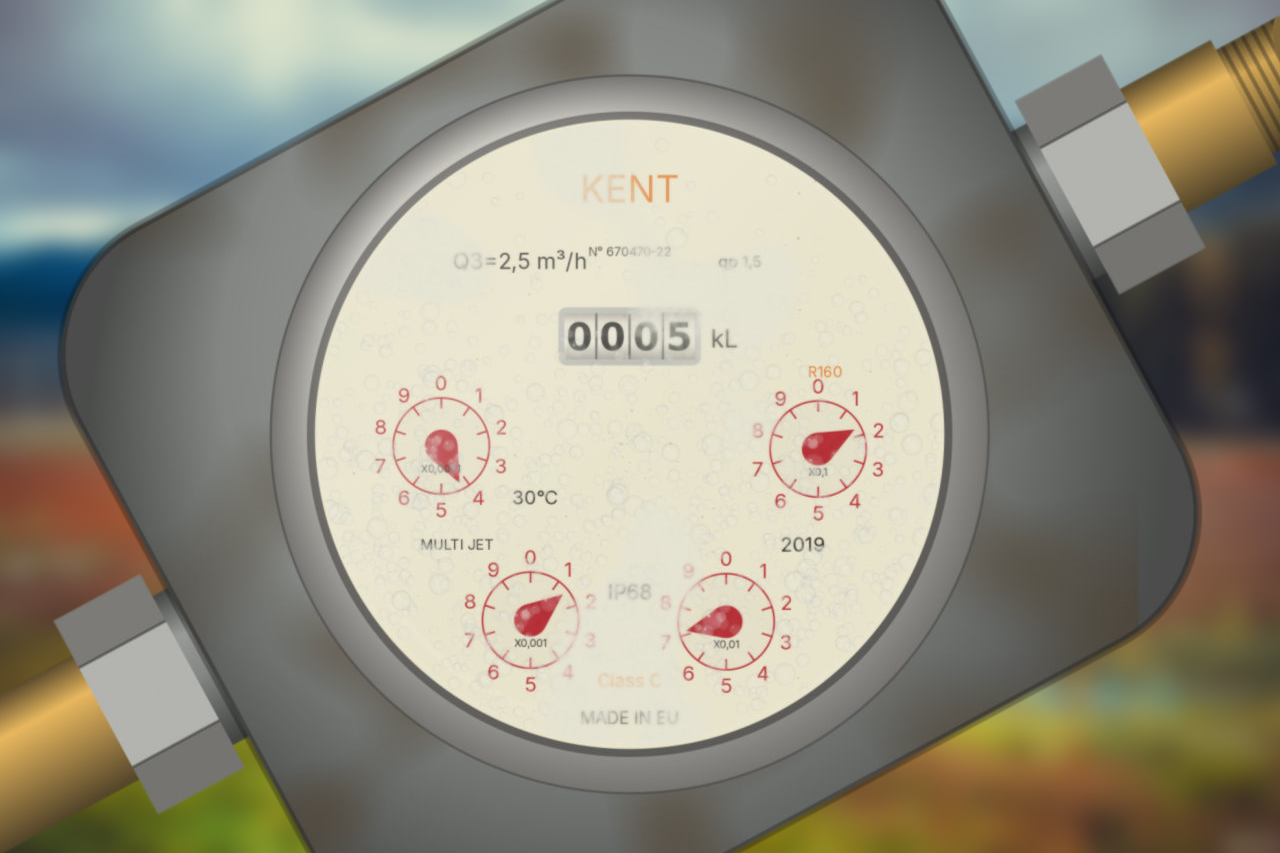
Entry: 5.1714; kL
